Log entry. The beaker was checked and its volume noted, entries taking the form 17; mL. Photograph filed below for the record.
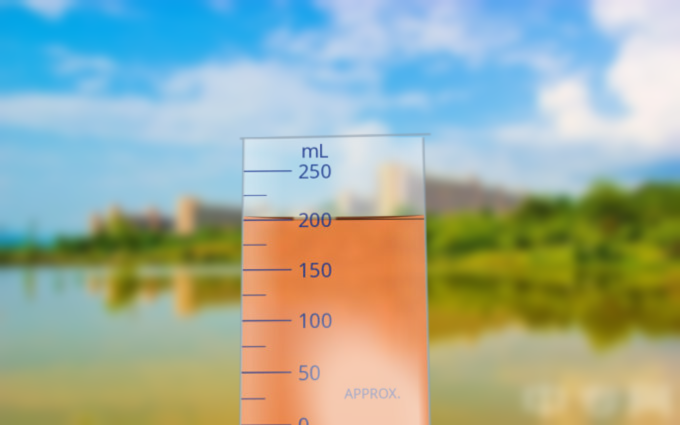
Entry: 200; mL
